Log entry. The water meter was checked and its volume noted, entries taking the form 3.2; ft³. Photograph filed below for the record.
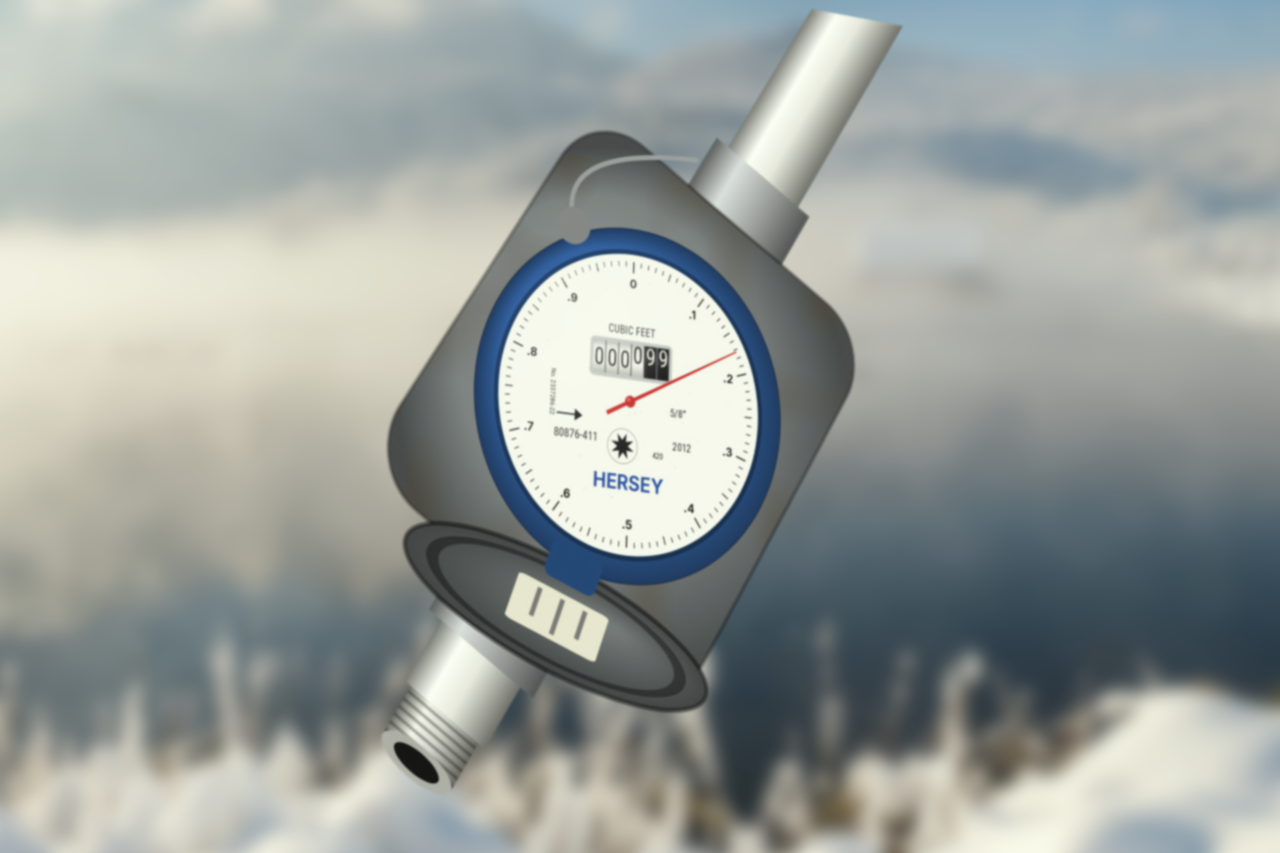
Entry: 99.17; ft³
